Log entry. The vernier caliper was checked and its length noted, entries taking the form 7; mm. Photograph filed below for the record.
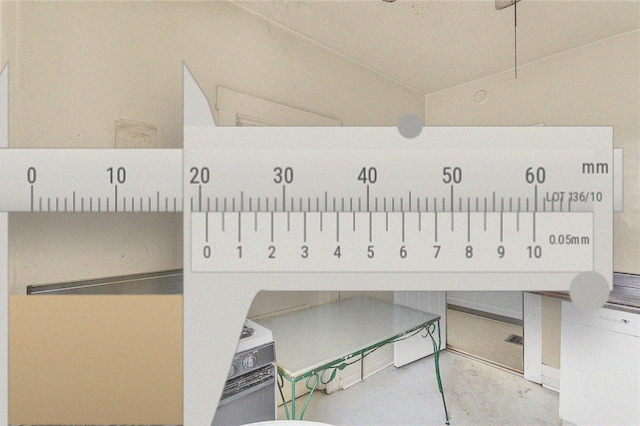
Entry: 20.8; mm
